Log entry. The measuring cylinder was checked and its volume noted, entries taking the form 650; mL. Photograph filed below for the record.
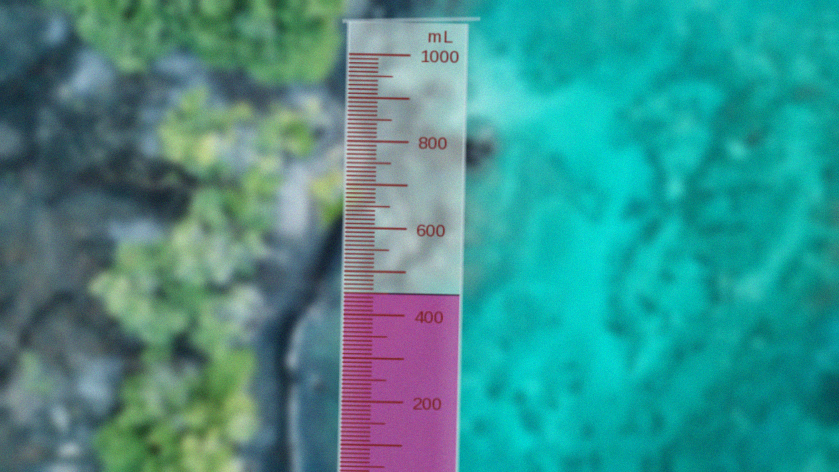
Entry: 450; mL
